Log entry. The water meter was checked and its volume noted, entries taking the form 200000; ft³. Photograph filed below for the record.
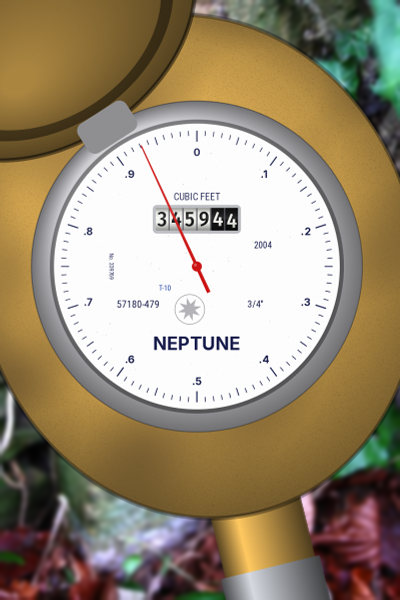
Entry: 345943.93; ft³
